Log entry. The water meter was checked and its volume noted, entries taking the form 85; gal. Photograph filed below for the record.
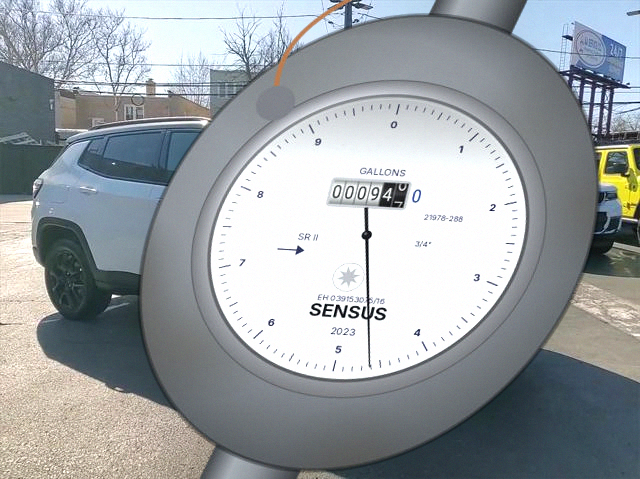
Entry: 9464.6; gal
